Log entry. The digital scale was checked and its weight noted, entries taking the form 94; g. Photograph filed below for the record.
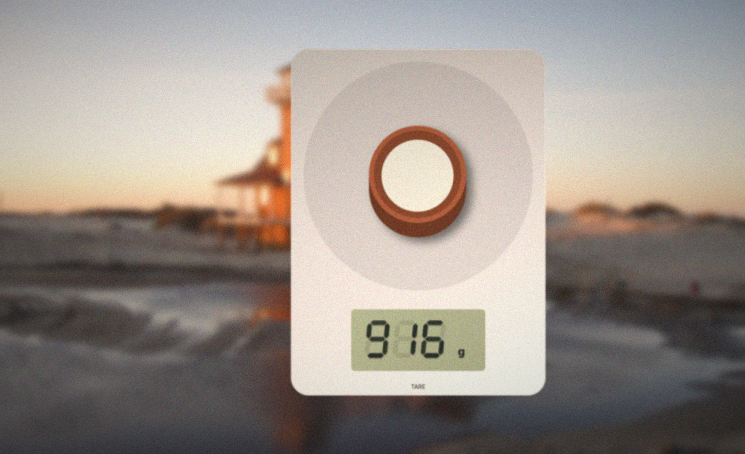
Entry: 916; g
